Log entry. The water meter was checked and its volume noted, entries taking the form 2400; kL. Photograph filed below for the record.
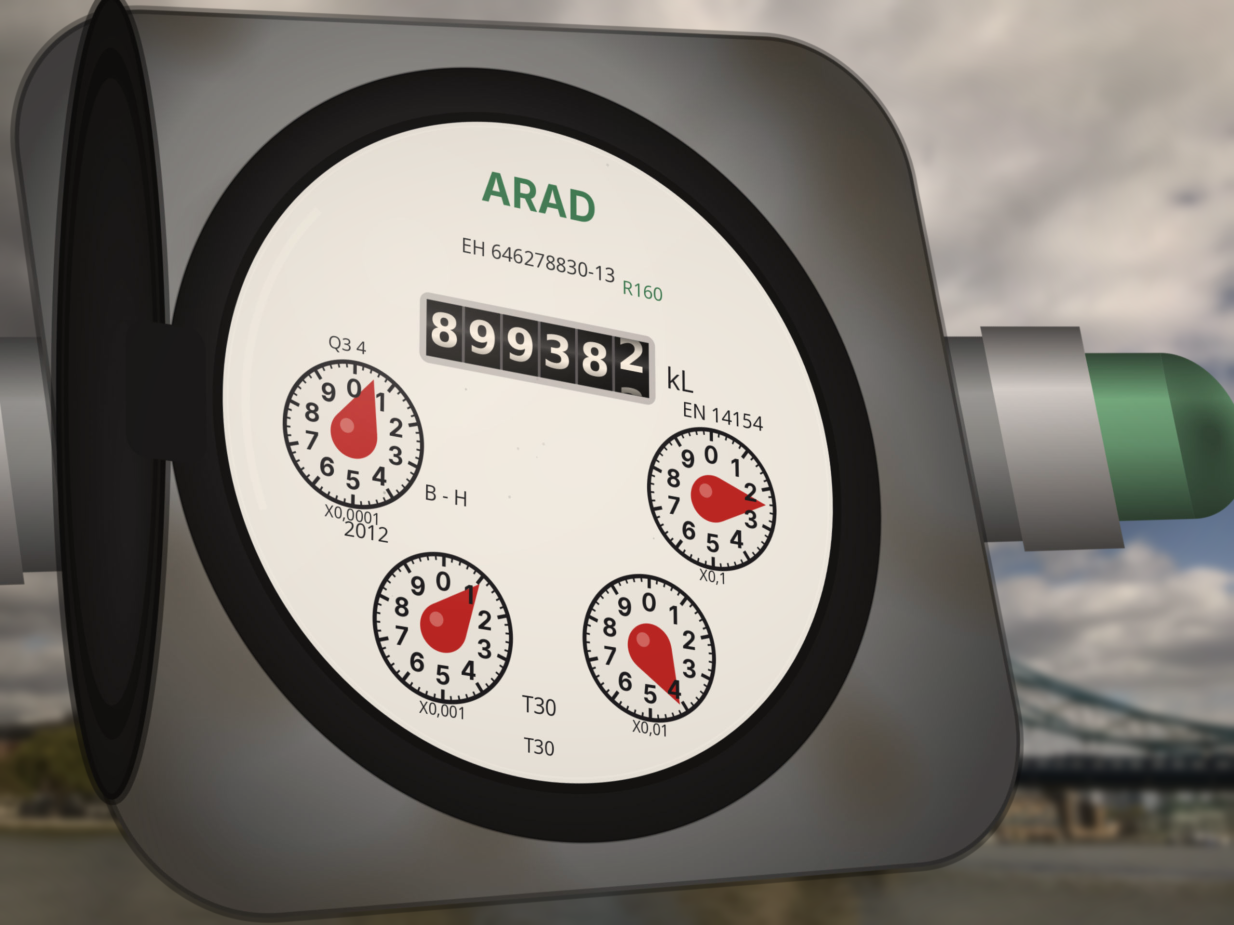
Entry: 899382.2410; kL
